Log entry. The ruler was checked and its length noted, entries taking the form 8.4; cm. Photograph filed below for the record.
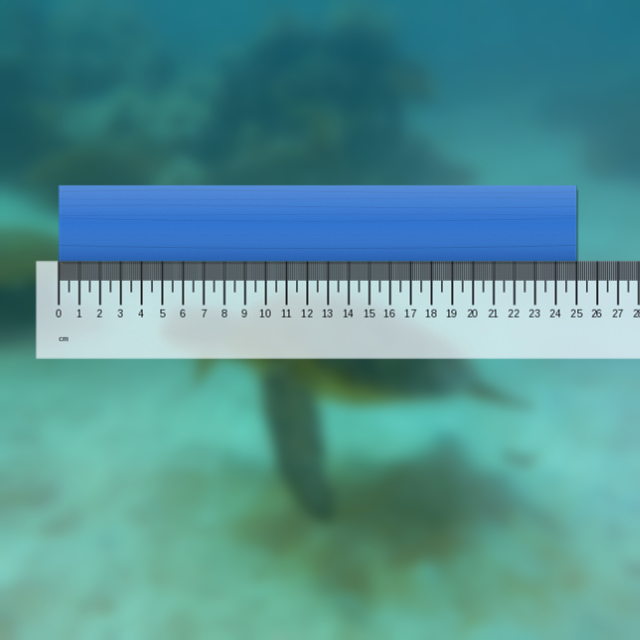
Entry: 25; cm
